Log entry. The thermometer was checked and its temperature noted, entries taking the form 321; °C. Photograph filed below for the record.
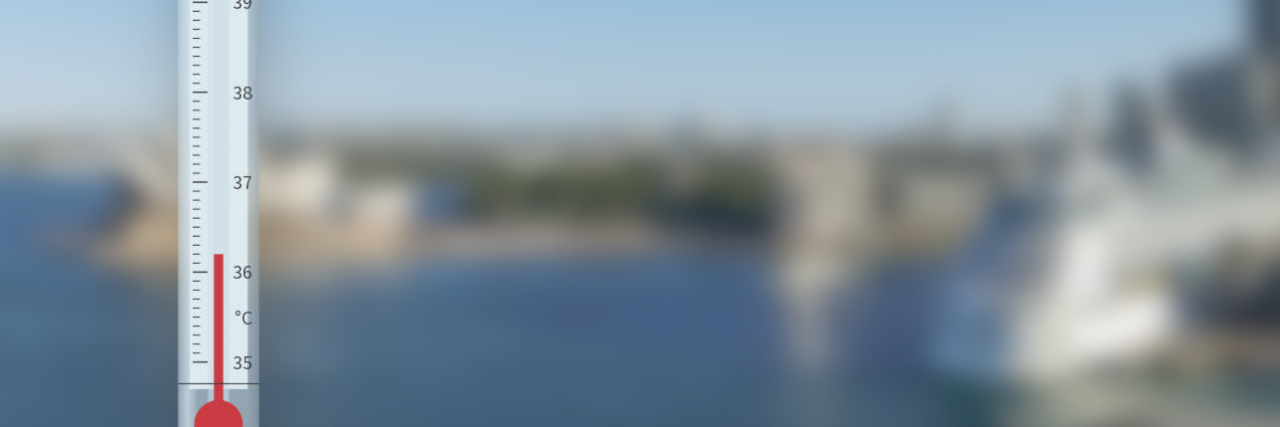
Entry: 36.2; °C
